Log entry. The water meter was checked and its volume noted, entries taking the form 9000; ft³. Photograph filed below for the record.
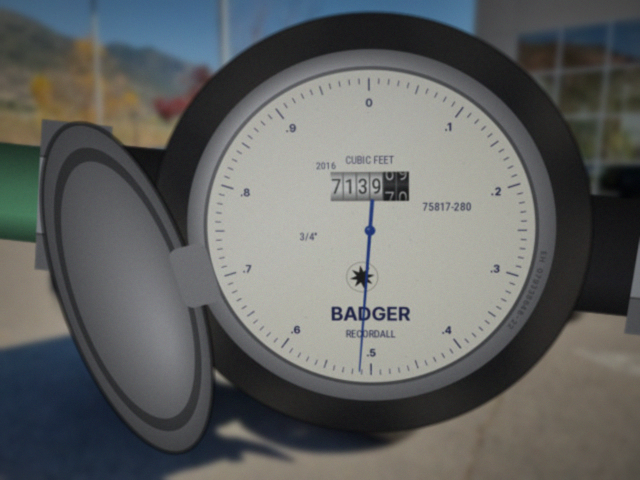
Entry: 713969.51; ft³
